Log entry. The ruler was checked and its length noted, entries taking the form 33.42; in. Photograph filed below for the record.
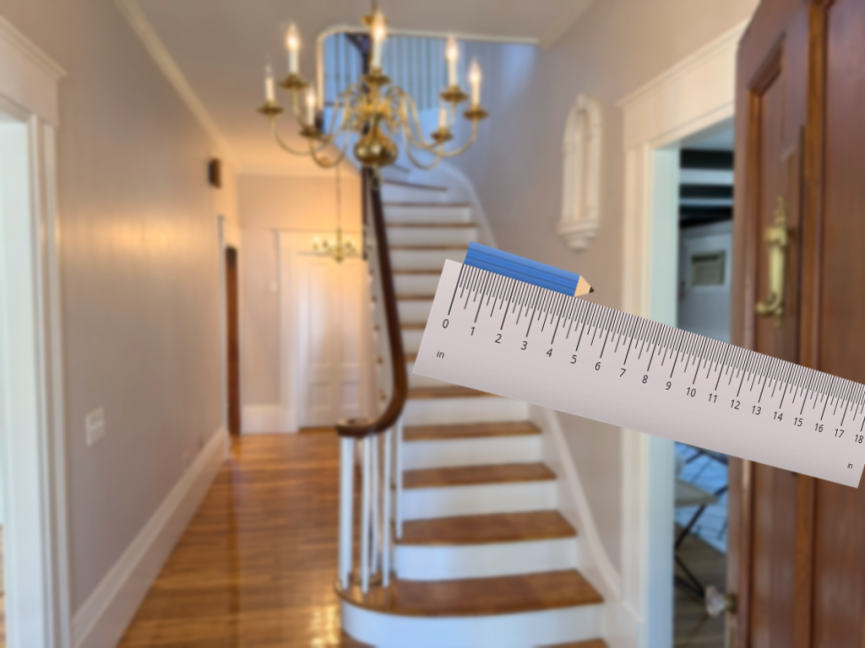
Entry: 5; in
